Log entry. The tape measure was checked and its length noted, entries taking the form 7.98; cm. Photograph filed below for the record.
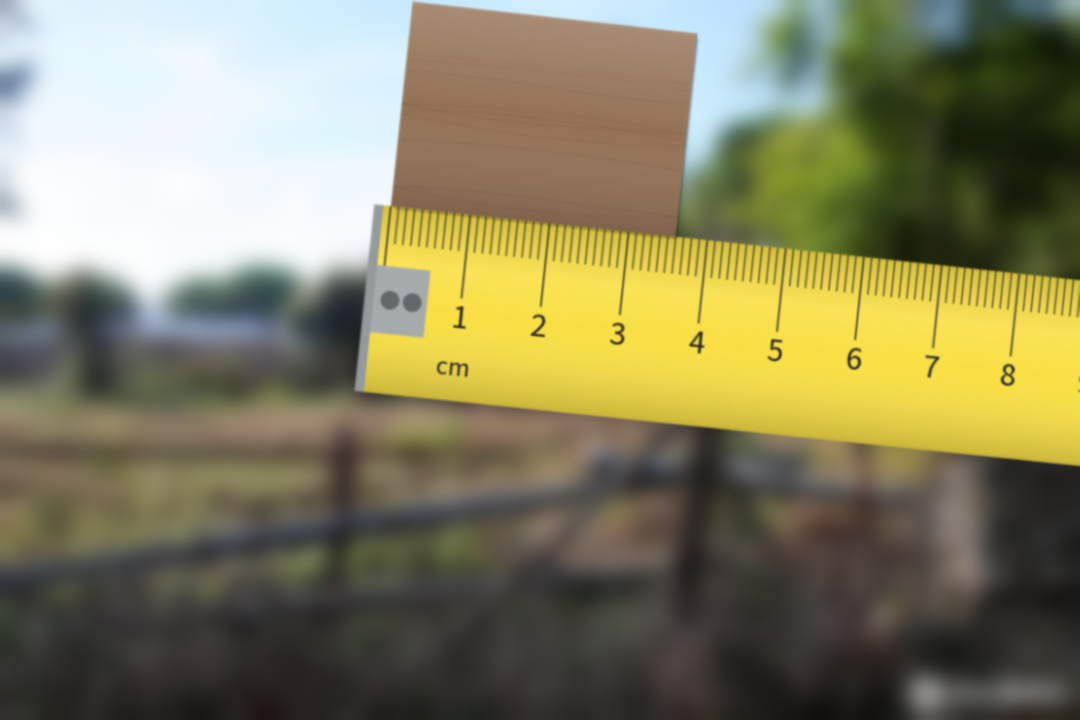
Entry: 3.6; cm
